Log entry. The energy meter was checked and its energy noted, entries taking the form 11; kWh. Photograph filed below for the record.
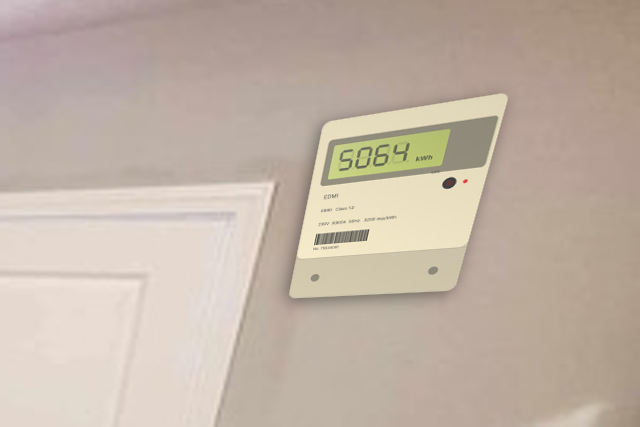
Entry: 5064; kWh
